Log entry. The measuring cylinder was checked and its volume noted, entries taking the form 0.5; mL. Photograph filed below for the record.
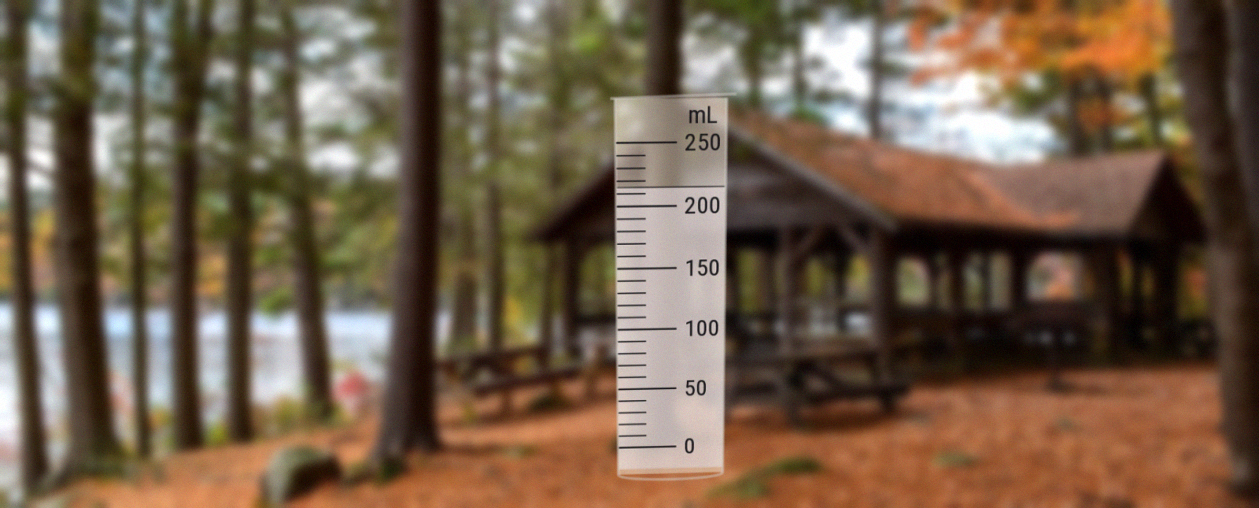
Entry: 215; mL
